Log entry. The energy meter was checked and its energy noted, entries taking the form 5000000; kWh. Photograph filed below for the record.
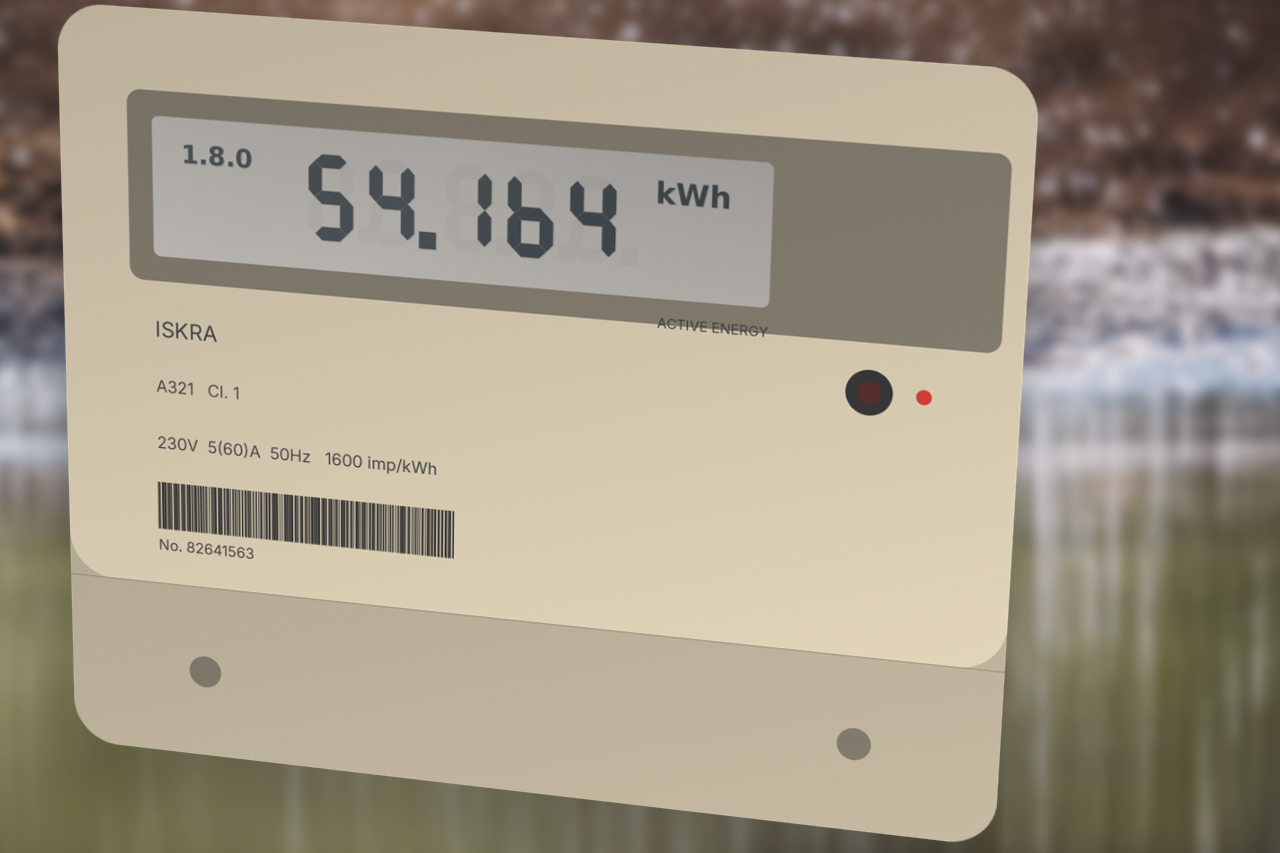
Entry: 54.164; kWh
